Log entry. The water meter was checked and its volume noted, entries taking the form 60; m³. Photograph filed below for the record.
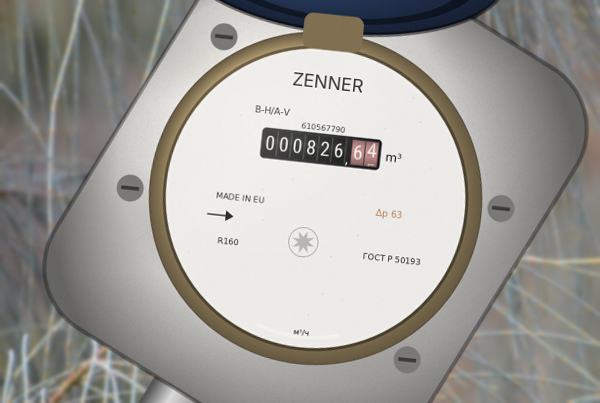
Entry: 826.64; m³
